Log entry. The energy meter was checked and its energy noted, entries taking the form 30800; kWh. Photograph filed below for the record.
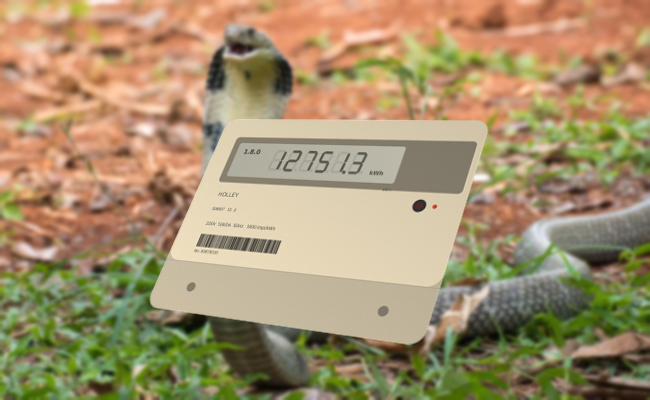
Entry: 12751.3; kWh
